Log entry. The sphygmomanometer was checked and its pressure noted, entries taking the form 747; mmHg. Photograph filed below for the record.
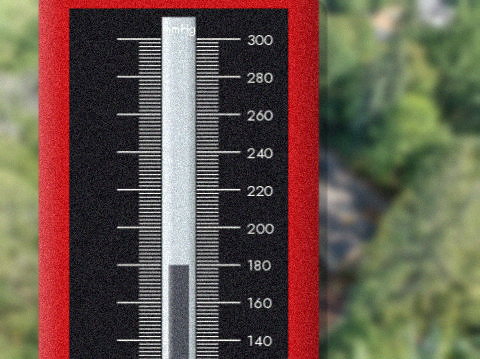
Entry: 180; mmHg
